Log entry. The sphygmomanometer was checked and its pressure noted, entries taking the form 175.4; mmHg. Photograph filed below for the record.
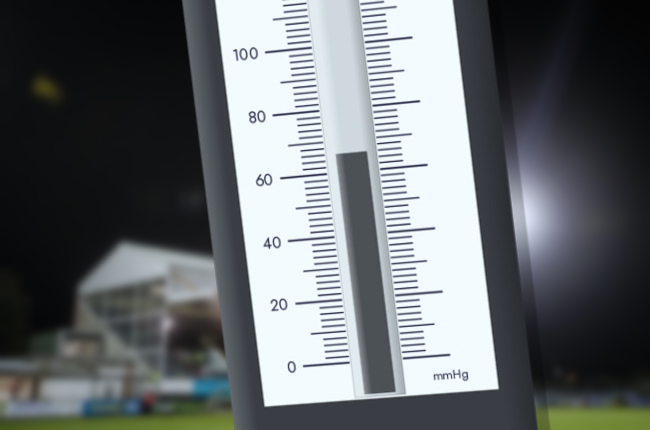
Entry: 66; mmHg
